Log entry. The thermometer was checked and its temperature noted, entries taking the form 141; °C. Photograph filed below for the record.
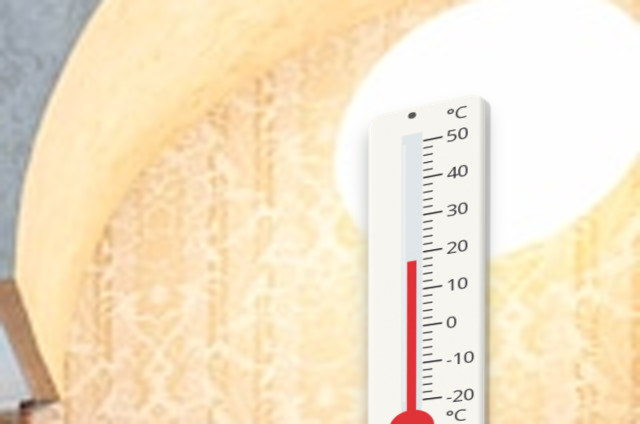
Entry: 18; °C
